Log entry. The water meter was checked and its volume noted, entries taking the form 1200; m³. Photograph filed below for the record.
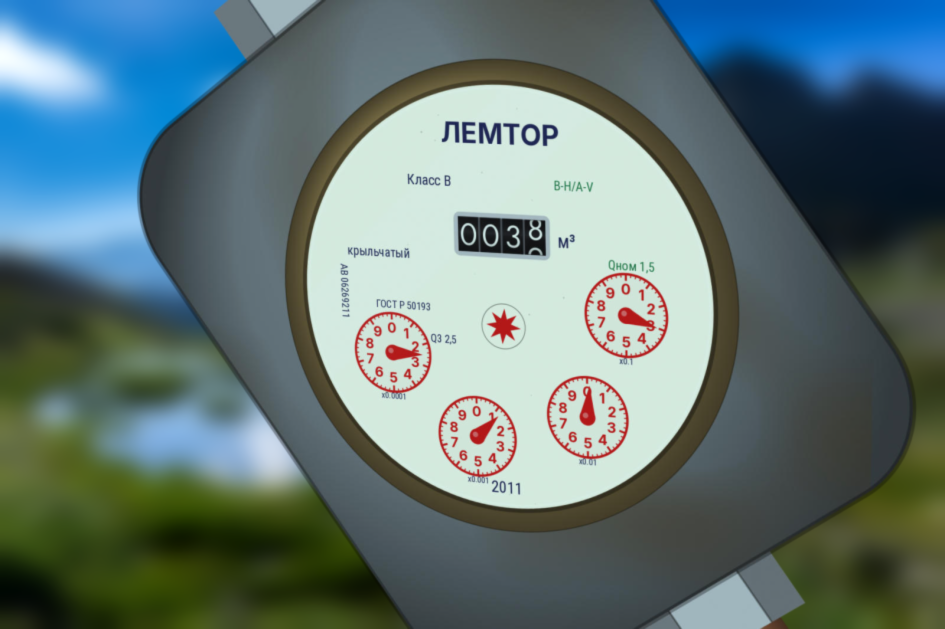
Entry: 38.3012; m³
